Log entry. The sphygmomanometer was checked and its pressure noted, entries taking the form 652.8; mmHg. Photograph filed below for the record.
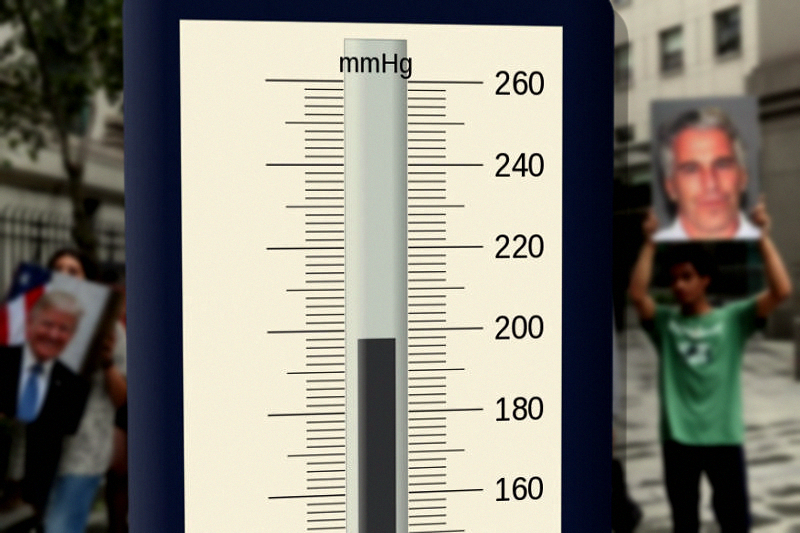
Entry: 198; mmHg
